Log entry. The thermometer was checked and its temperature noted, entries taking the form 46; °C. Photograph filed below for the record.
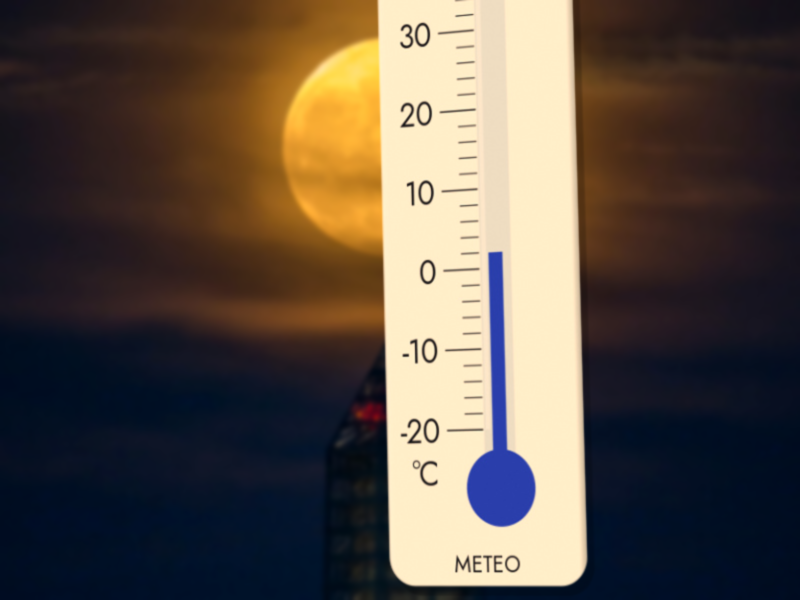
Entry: 2; °C
